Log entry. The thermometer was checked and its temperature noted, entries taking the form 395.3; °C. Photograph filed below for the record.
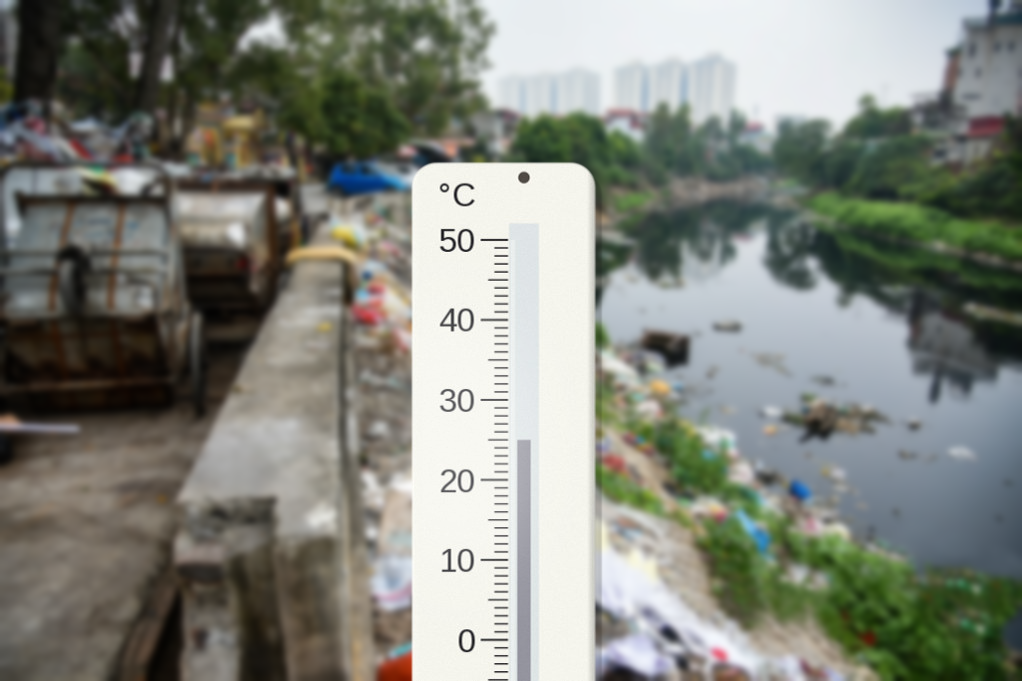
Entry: 25; °C
